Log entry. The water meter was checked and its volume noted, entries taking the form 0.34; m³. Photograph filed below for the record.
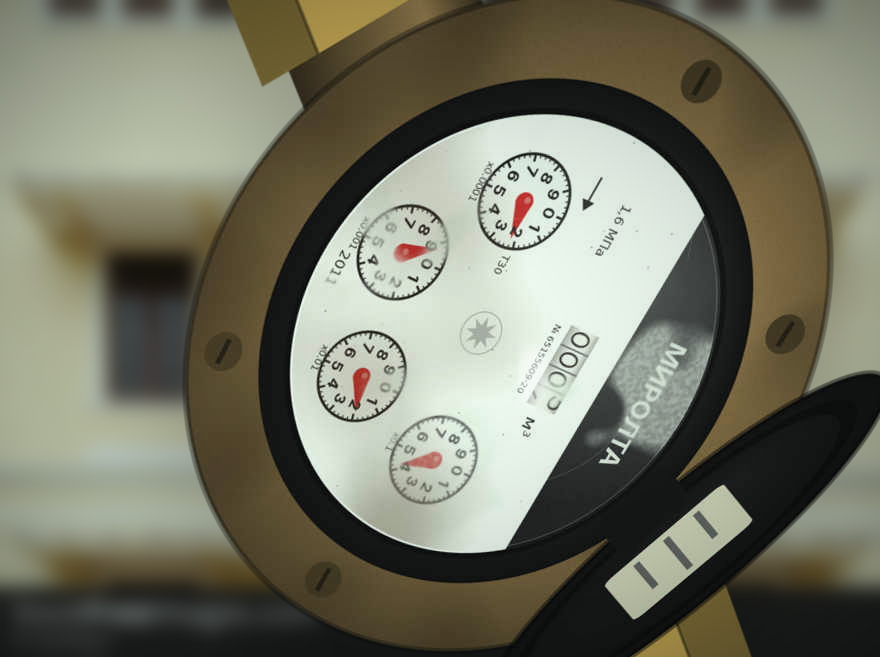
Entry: 5.4192; m³
